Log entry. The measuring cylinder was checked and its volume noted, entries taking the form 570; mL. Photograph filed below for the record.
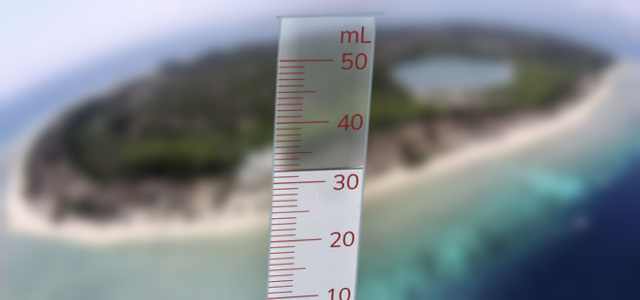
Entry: 32; mL
